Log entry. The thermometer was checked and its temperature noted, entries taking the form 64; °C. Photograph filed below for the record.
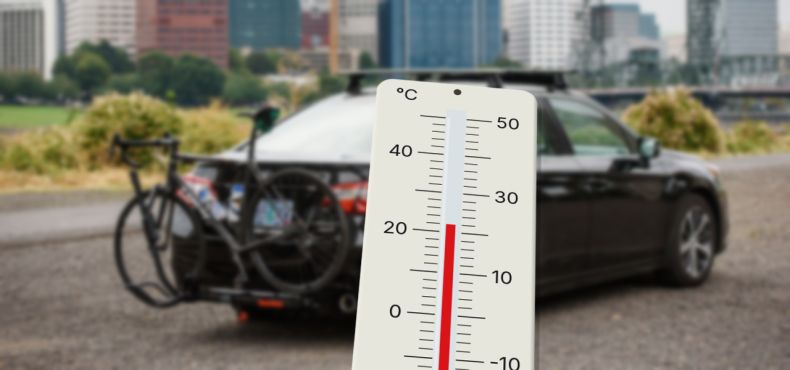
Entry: 22; °C
